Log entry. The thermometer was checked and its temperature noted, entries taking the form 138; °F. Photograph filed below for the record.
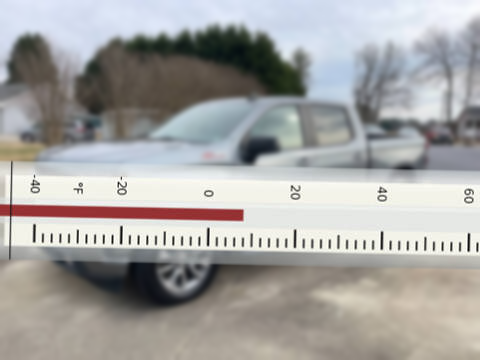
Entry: 8; °F
